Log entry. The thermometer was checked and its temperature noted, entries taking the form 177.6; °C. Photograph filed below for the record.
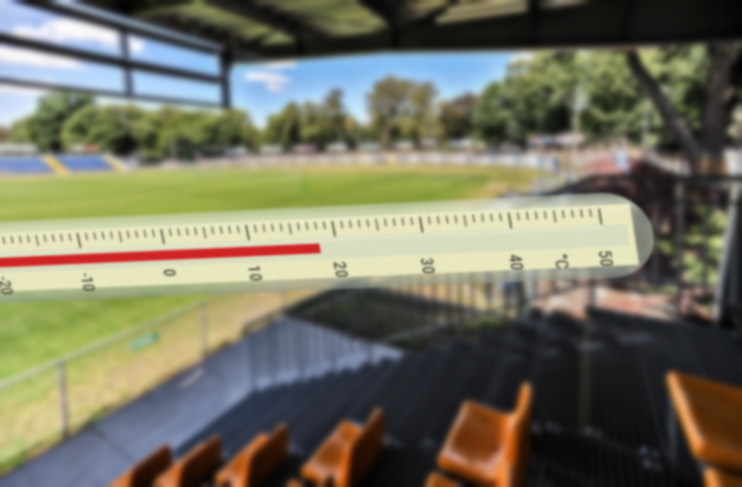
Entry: 18; °C
